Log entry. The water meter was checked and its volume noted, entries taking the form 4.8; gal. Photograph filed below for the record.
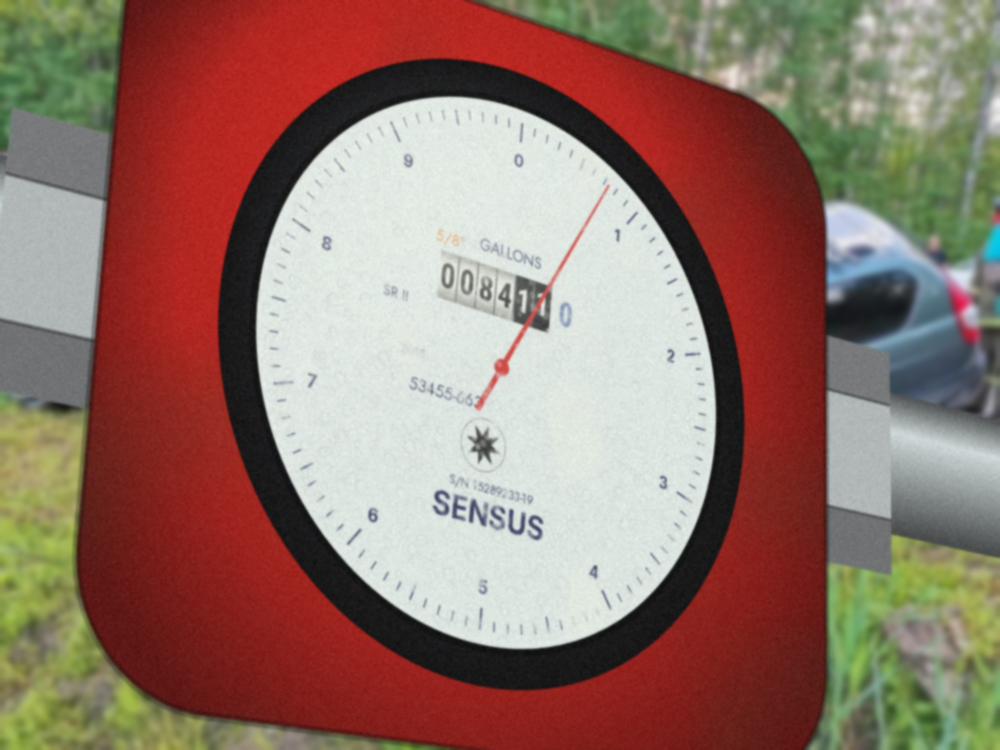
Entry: 84110.7; gal
